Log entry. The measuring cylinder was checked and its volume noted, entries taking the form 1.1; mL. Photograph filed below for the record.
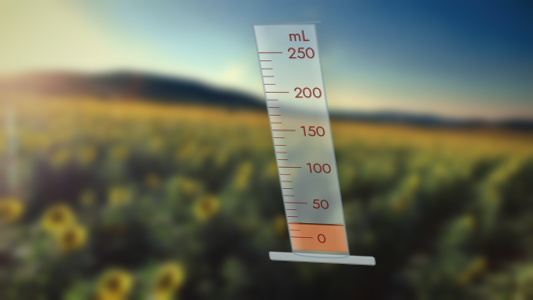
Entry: 20; mL
